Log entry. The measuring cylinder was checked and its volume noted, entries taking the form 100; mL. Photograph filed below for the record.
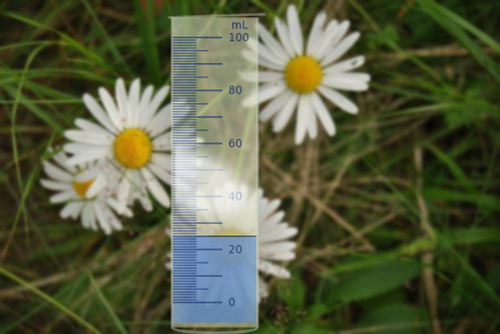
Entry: 25; mL
